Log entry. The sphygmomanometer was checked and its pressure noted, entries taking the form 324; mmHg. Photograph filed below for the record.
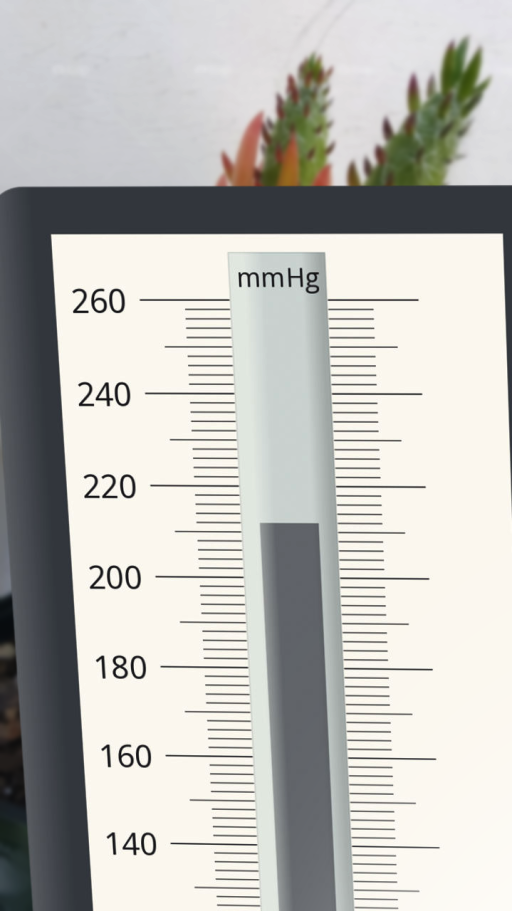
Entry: 212; mmHg
